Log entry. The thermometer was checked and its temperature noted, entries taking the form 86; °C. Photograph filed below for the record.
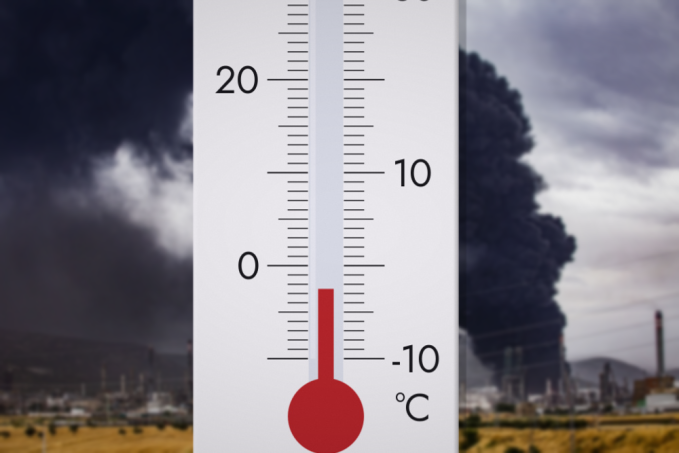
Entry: -2.5; °C
